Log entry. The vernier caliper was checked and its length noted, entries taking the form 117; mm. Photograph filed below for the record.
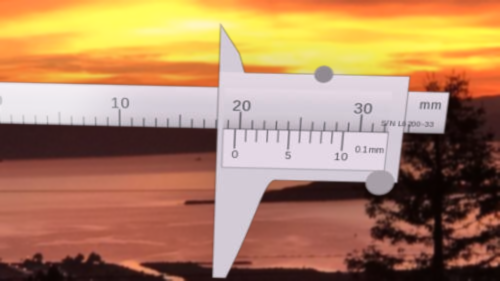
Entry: 19.6; mm
